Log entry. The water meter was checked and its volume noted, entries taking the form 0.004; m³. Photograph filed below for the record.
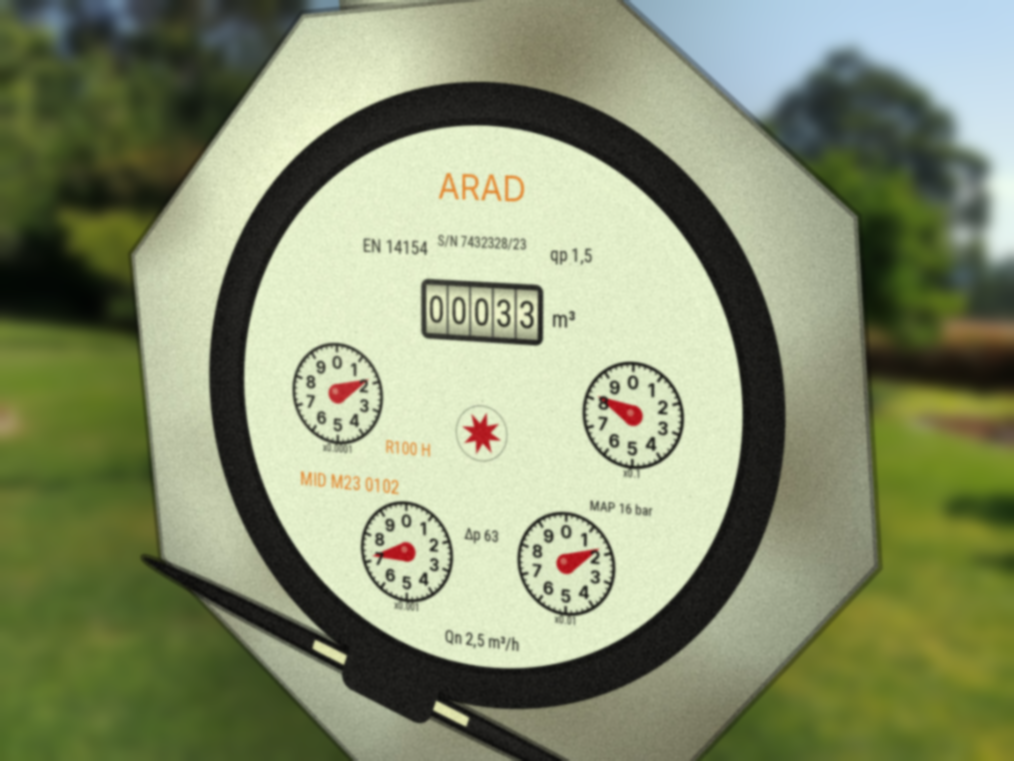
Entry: 33.8171; m³
